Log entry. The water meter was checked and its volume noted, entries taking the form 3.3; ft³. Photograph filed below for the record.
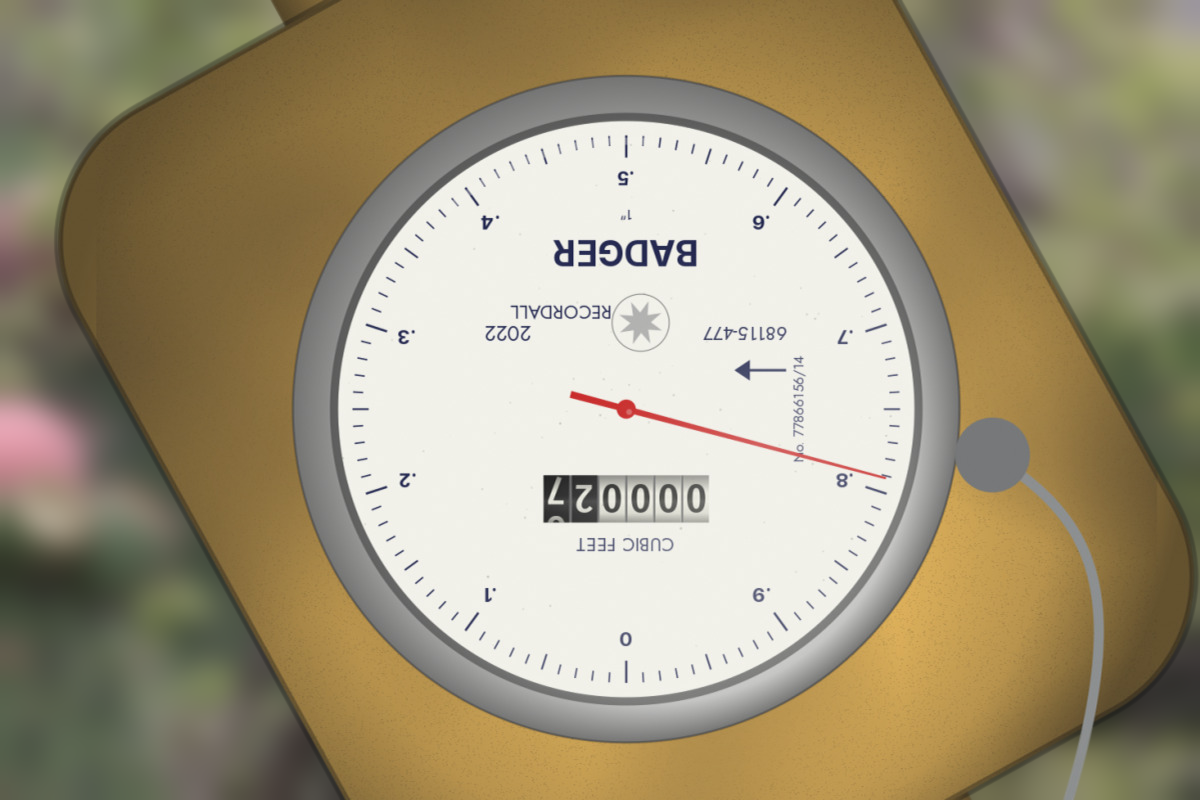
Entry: 26.79; ft³
